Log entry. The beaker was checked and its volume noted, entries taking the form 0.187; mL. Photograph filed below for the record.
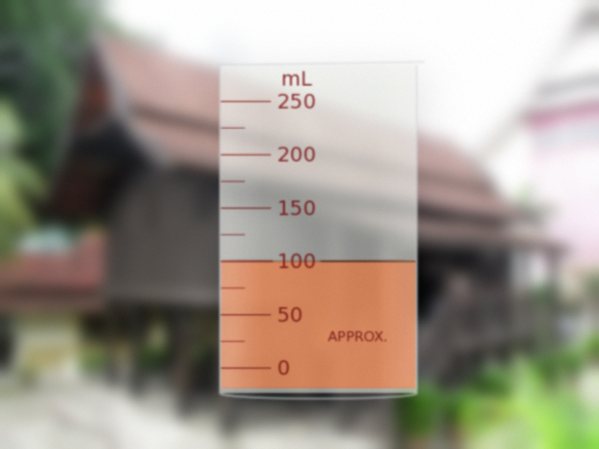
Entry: 100; mL
